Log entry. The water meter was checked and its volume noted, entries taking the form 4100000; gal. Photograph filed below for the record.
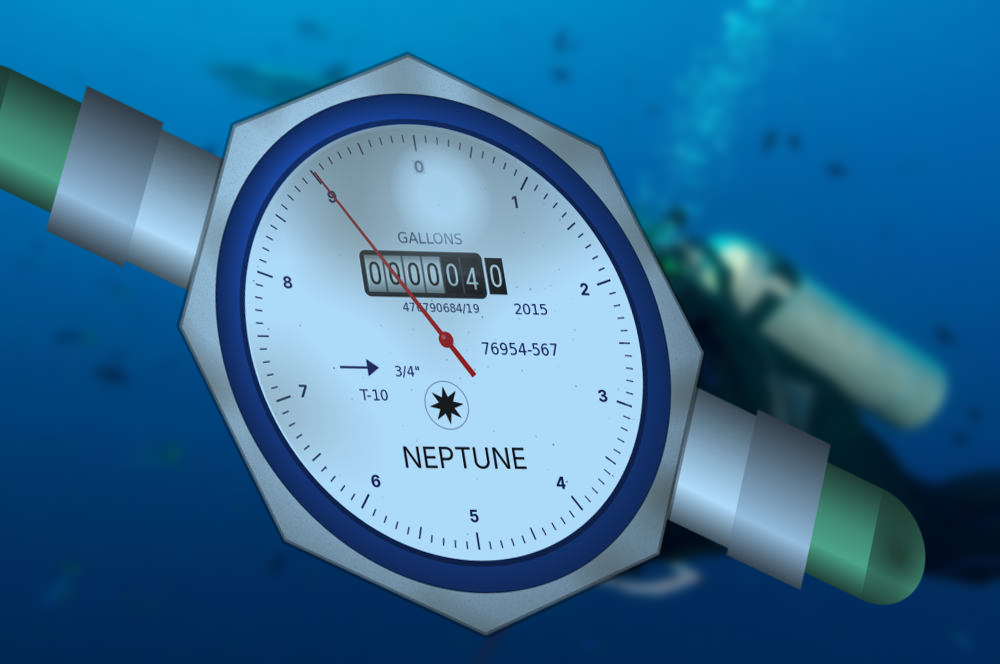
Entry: 39.0; gal
